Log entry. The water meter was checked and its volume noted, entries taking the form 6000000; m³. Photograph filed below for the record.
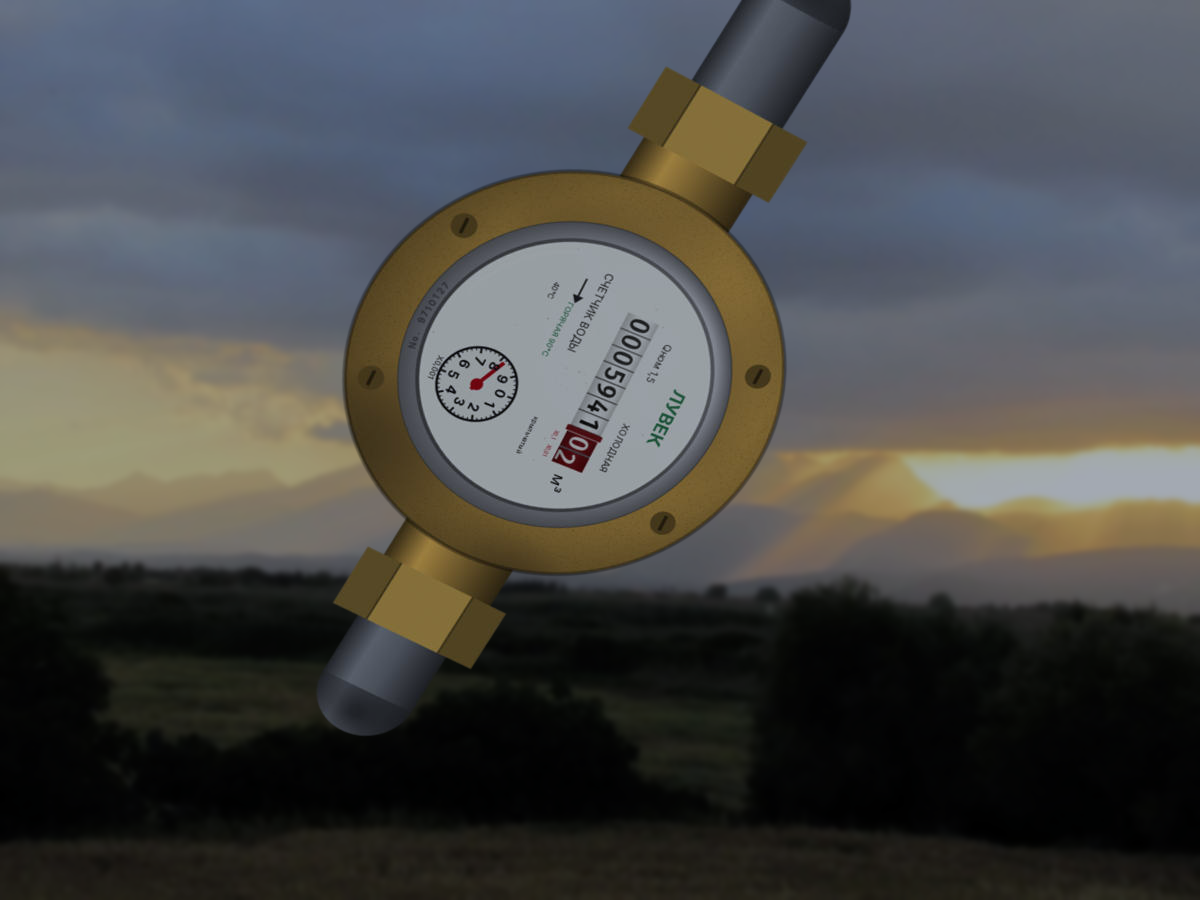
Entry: 5941.018; m³
